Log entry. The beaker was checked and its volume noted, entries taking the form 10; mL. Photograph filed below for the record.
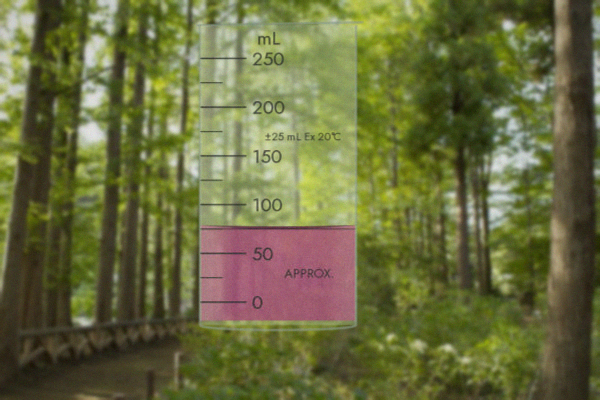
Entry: 75; mL
